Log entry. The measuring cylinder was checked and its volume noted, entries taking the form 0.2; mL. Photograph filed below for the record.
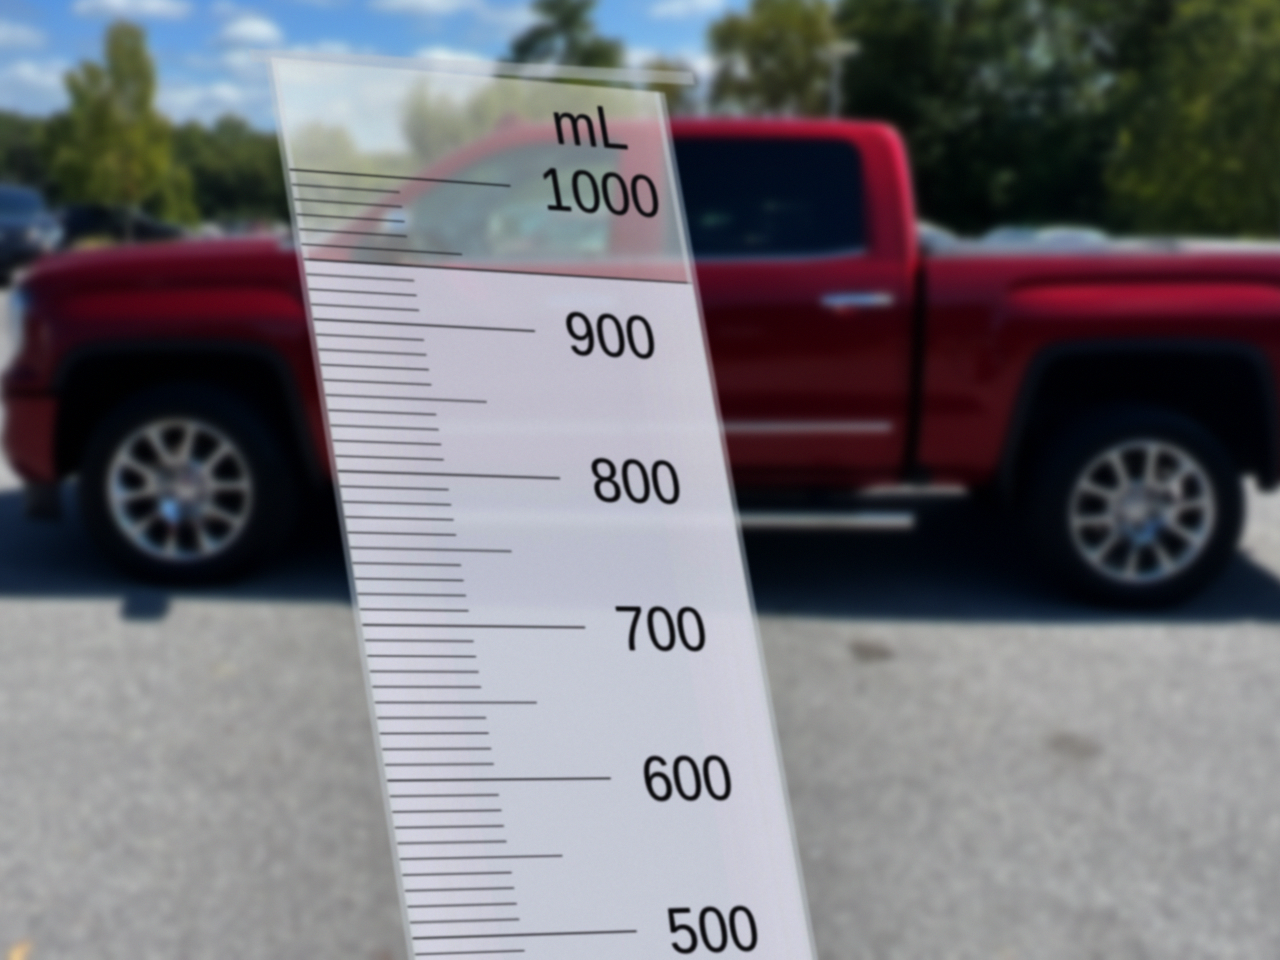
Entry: 940; mL
